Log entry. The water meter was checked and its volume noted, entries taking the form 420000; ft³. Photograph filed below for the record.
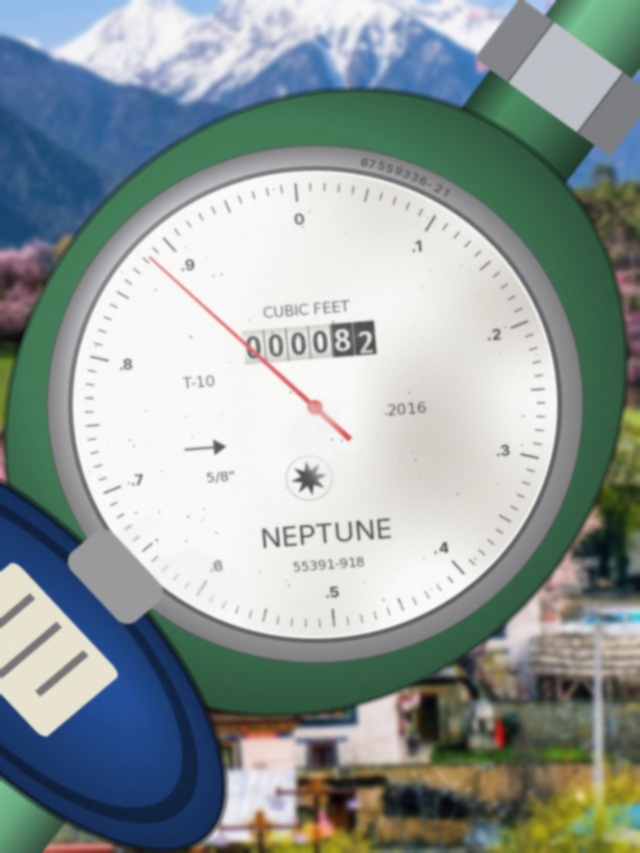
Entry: 81.88; ft³
